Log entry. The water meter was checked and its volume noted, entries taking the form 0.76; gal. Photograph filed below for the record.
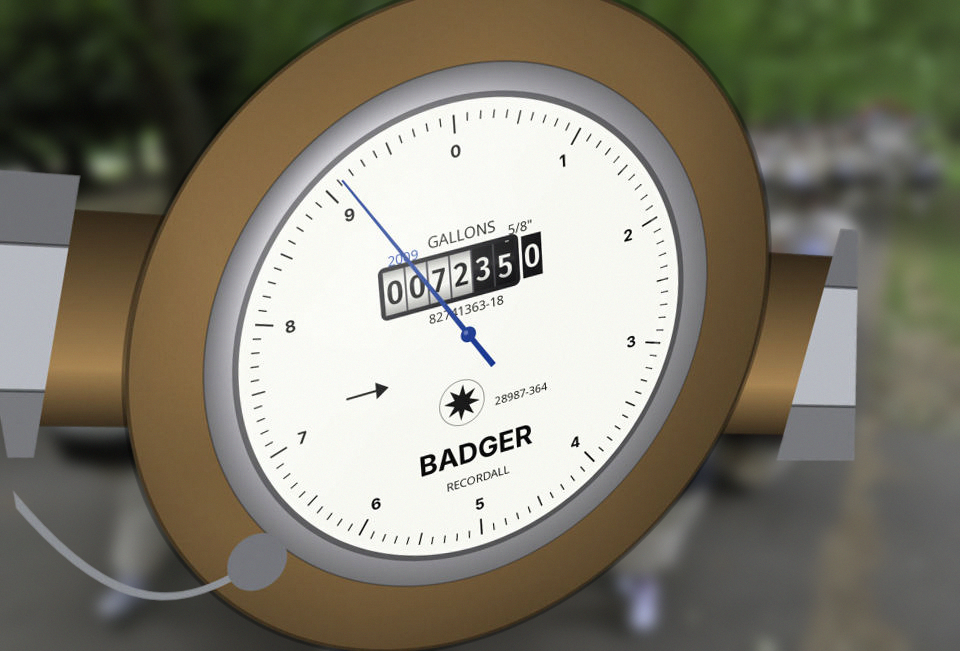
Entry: 72349.1; gal
